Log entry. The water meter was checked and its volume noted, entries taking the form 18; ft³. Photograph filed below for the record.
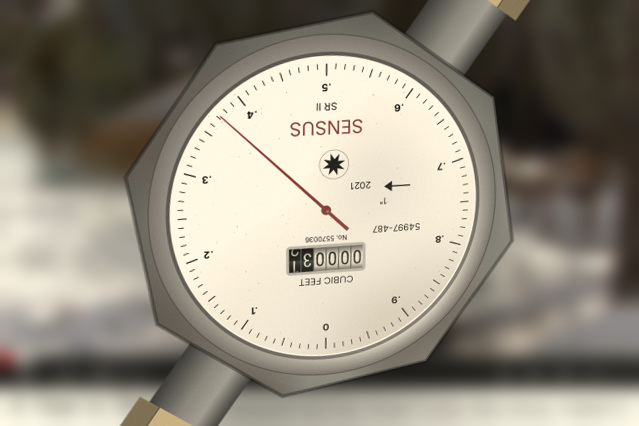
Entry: 31.37; ft³
